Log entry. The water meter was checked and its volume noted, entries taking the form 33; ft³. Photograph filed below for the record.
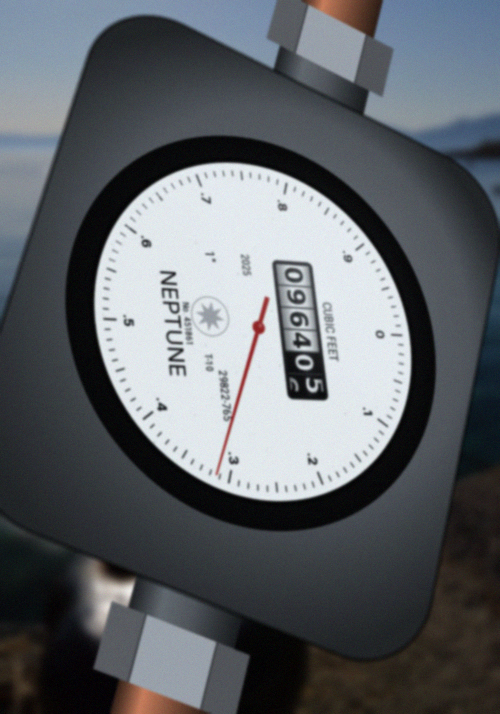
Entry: 96405.31; ft³
